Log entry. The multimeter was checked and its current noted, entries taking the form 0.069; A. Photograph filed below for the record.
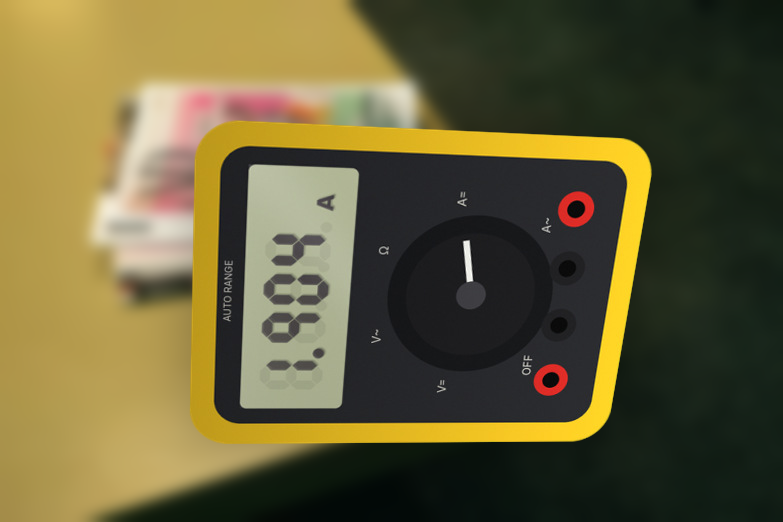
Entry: 1.904; A
